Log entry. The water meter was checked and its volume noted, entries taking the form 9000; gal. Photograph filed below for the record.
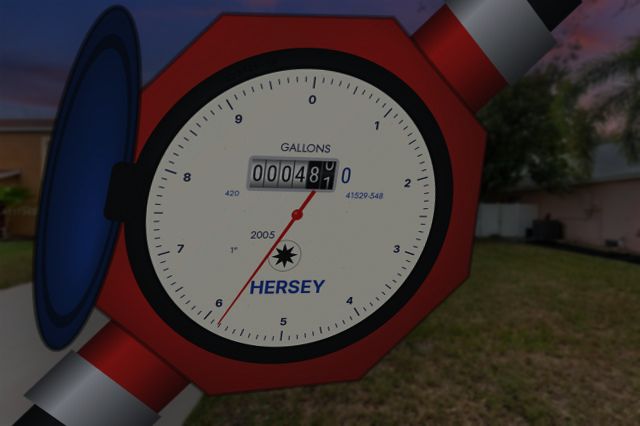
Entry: 4805.8; gal
